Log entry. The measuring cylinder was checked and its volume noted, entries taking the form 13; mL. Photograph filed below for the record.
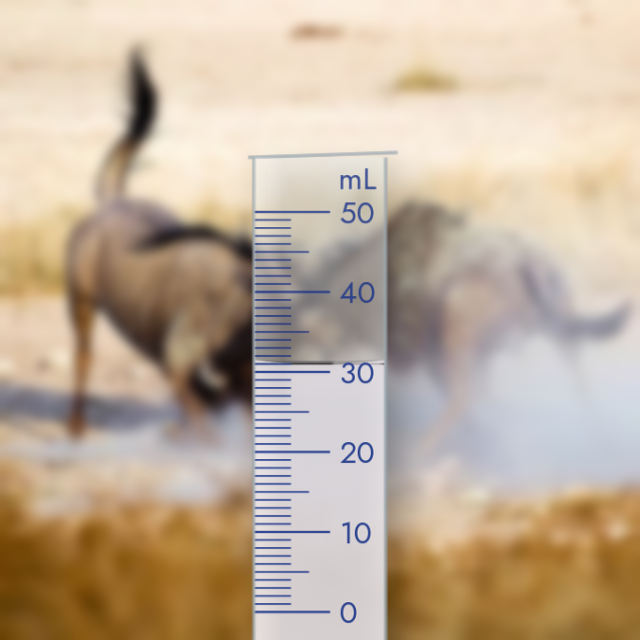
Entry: 31; mL
